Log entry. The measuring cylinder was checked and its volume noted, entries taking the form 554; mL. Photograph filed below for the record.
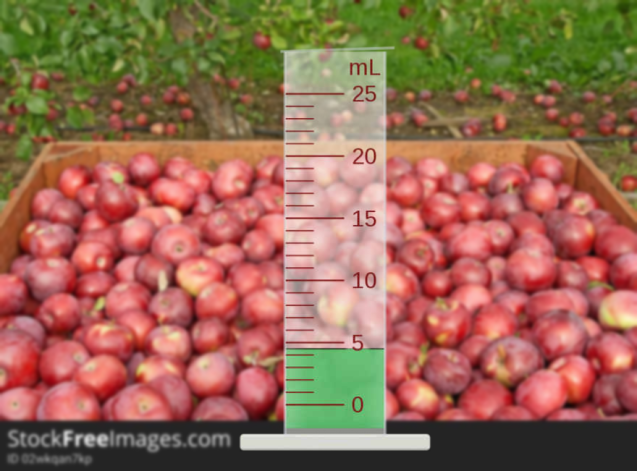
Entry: 4.5; mL
